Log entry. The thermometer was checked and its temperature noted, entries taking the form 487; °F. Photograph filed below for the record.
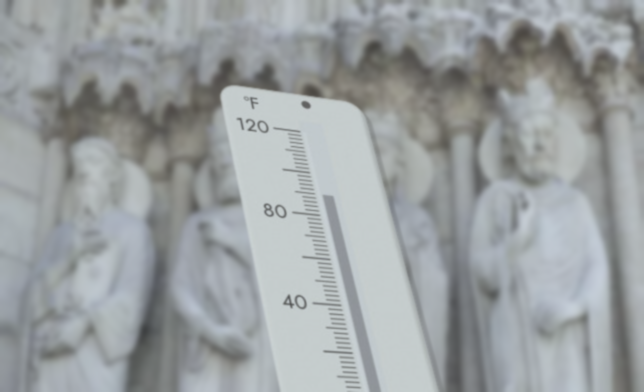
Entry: 90; °F
